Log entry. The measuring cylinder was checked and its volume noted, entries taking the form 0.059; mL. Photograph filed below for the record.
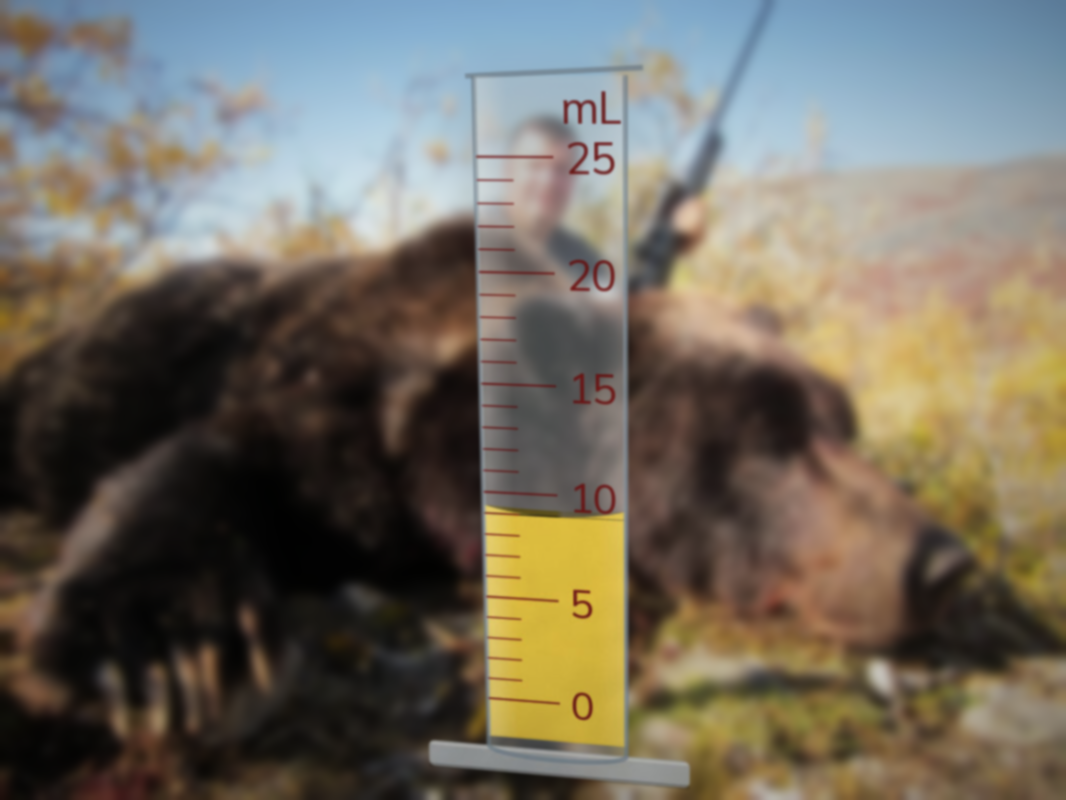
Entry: 9; mL
